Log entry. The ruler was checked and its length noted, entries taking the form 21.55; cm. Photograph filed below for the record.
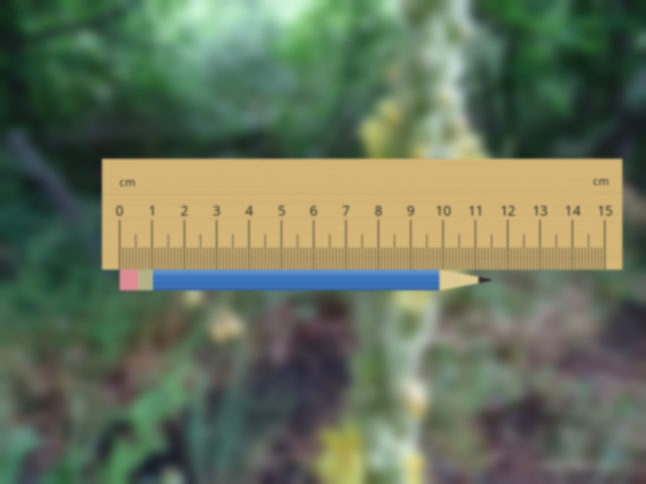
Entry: 11.5; cm
